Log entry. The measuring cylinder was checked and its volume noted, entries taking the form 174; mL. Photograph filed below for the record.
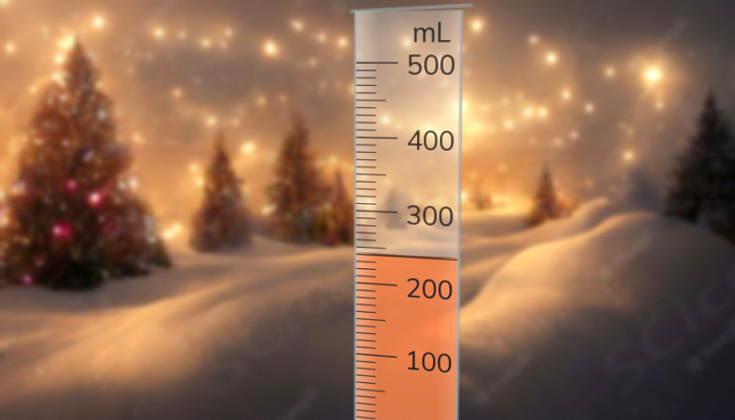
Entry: 240; mL
